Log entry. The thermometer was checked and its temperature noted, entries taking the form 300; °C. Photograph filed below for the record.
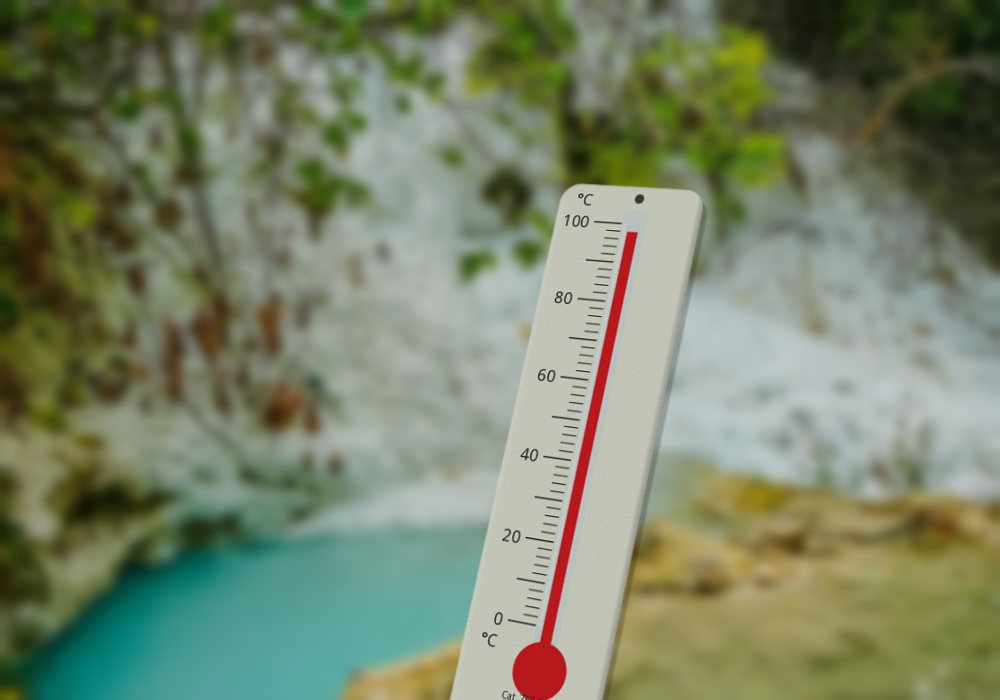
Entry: 98; °C
